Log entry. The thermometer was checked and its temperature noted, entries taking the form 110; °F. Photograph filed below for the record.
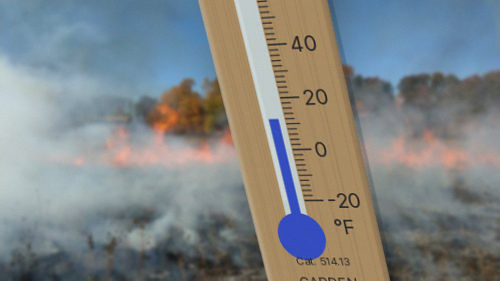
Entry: 12; °F
